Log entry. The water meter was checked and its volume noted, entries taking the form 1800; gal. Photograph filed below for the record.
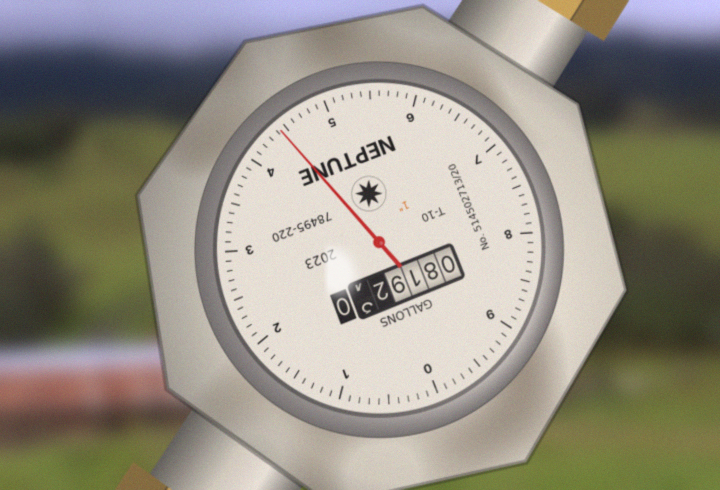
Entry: 819234.4; gal
